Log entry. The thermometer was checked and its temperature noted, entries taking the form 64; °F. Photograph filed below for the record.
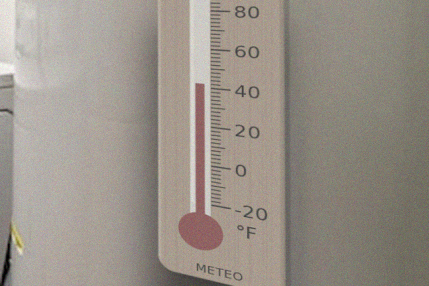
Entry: 42; °F
